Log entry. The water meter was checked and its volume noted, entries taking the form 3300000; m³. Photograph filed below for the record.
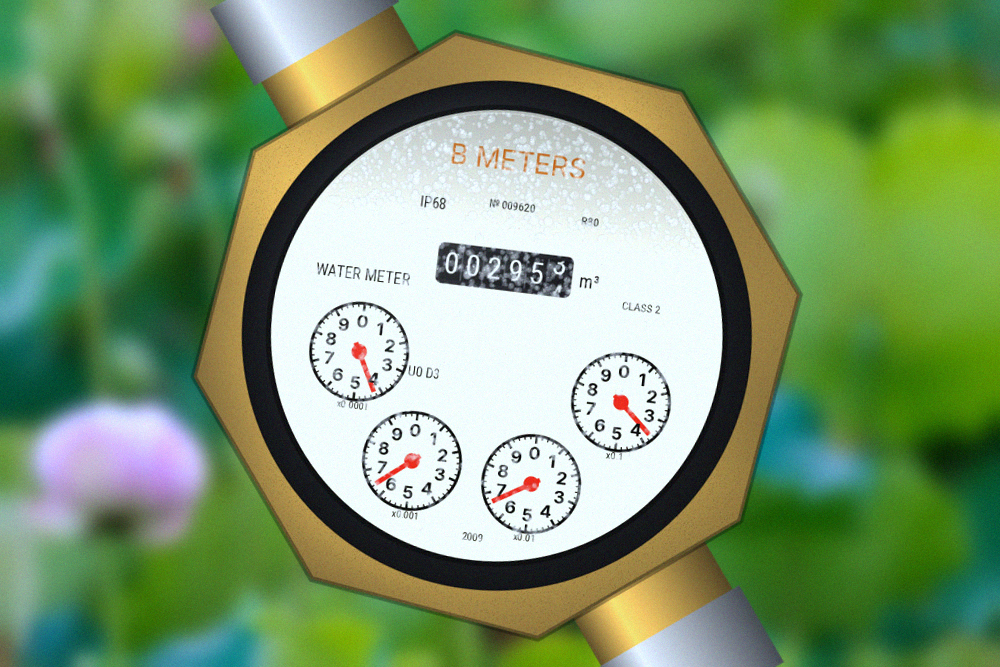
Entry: 2953.3664; m³
